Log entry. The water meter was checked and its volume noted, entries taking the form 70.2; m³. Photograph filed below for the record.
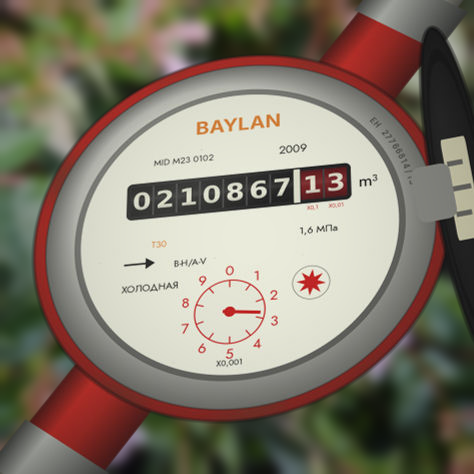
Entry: 210867.132; m³
